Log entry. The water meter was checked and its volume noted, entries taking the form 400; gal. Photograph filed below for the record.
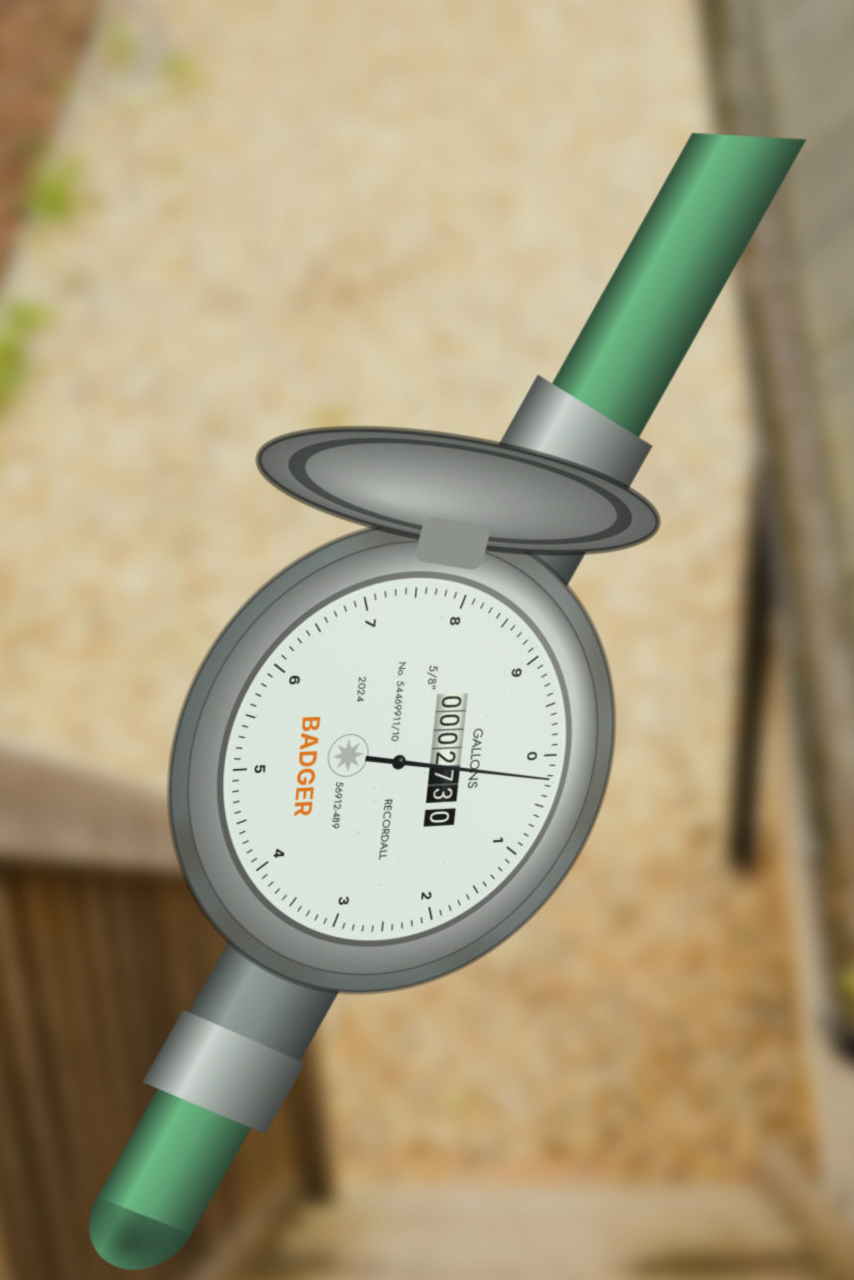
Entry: 2730.2; gal
